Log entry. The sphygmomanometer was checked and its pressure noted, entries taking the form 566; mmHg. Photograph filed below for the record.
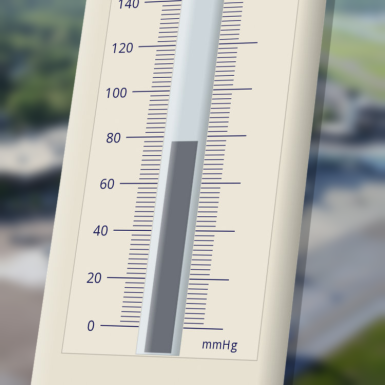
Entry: 78; mmHg
